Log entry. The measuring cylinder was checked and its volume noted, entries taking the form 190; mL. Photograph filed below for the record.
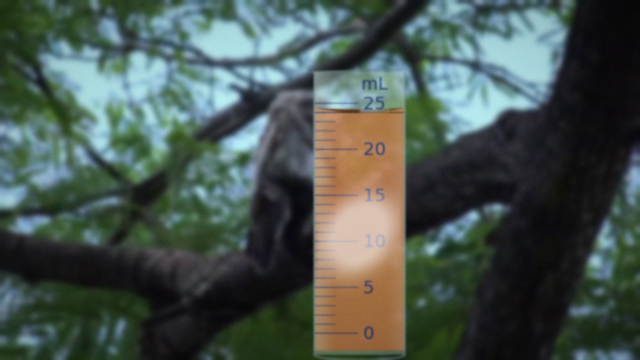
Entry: 24; mL
